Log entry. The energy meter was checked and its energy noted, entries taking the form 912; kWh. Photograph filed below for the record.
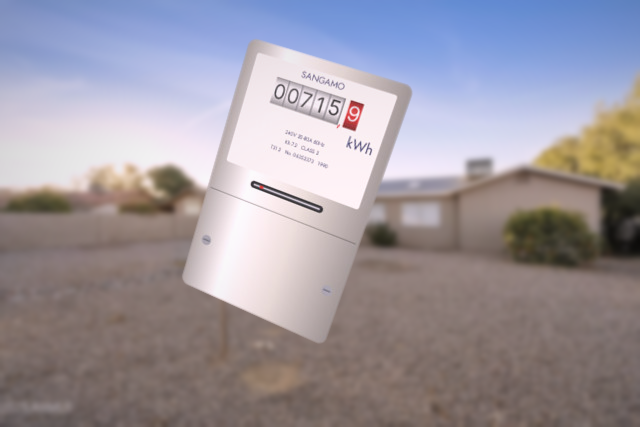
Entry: 715.9; kWh
